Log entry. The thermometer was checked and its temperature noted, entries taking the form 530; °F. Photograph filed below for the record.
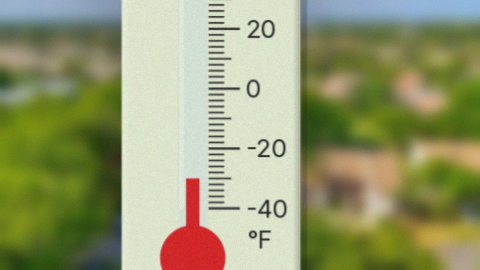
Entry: -30; °F
